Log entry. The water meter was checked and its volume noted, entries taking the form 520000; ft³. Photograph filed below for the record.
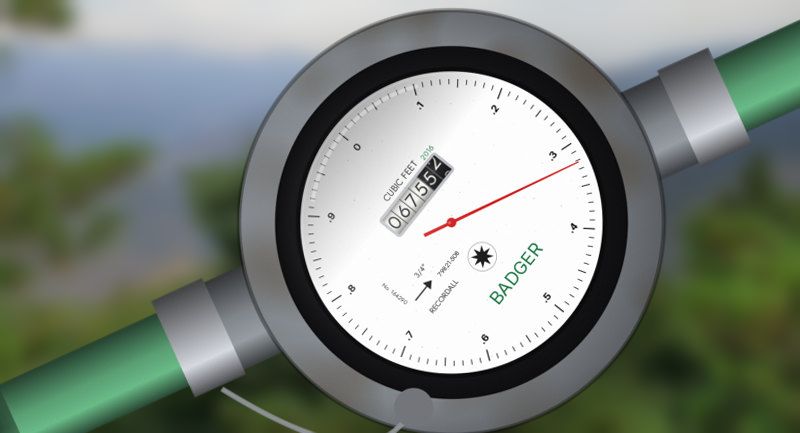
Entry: 67552.32; ft³
